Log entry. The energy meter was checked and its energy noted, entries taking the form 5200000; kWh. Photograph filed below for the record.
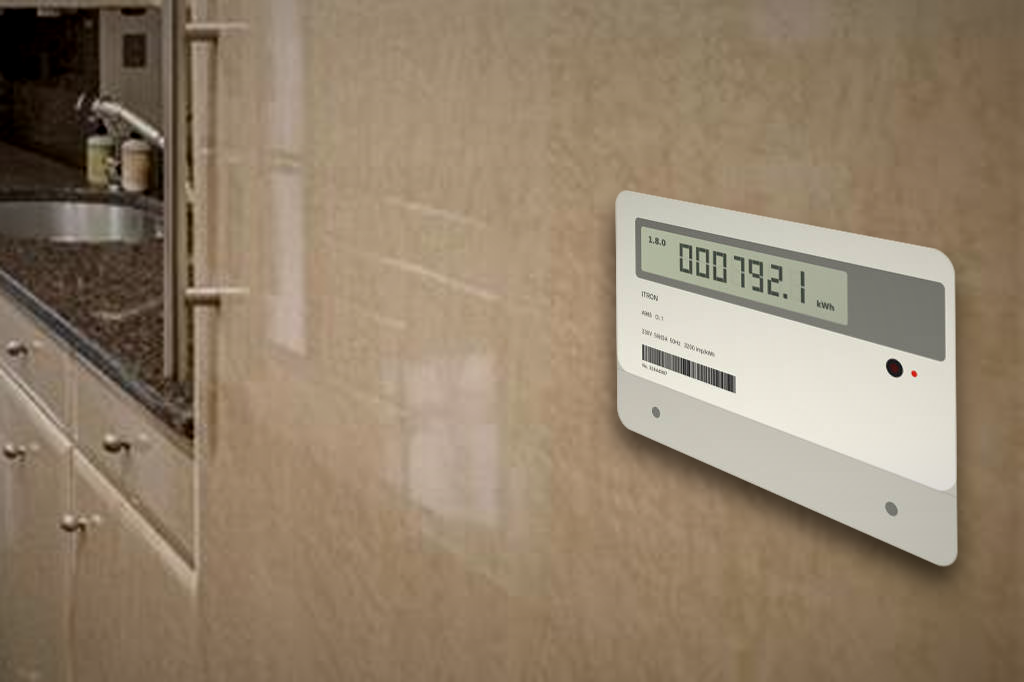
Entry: 792.1; kWh
